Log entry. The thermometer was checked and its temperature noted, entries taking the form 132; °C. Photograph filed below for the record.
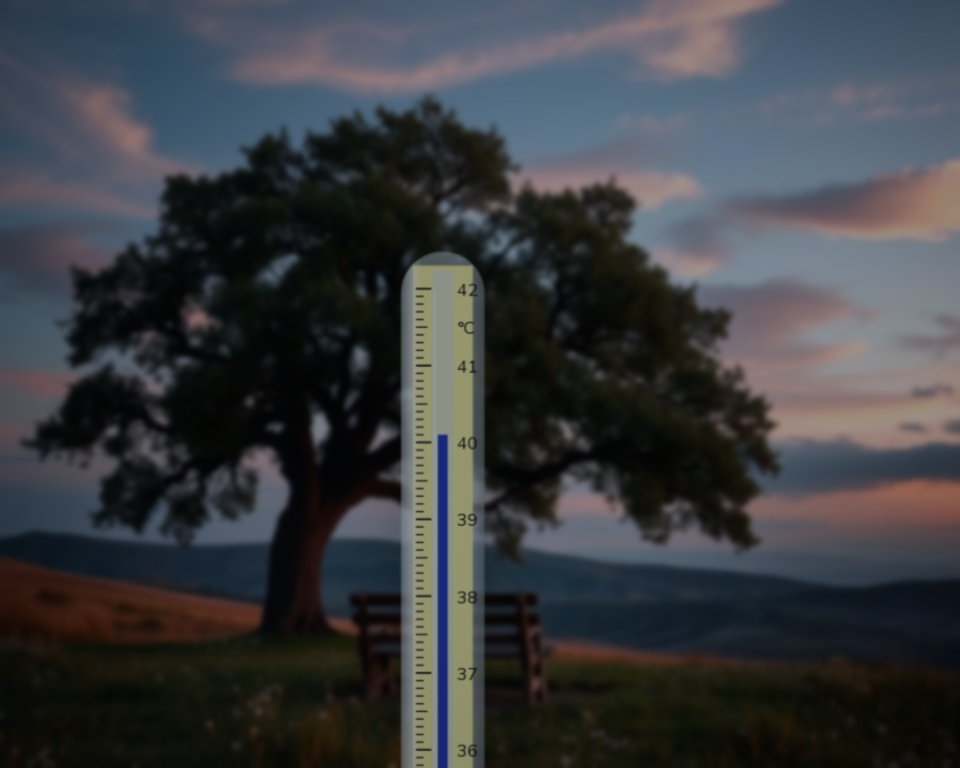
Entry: 40.1; °C
